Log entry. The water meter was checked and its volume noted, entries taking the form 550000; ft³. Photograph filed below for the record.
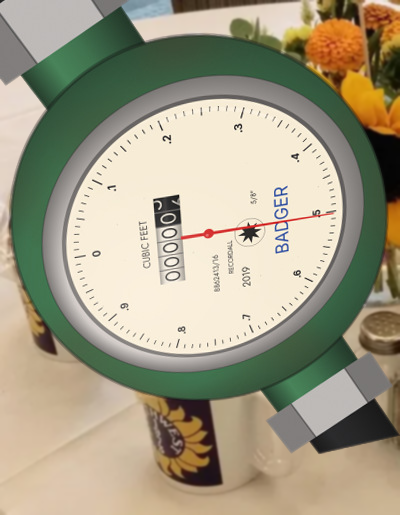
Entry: 5.50; ft³
